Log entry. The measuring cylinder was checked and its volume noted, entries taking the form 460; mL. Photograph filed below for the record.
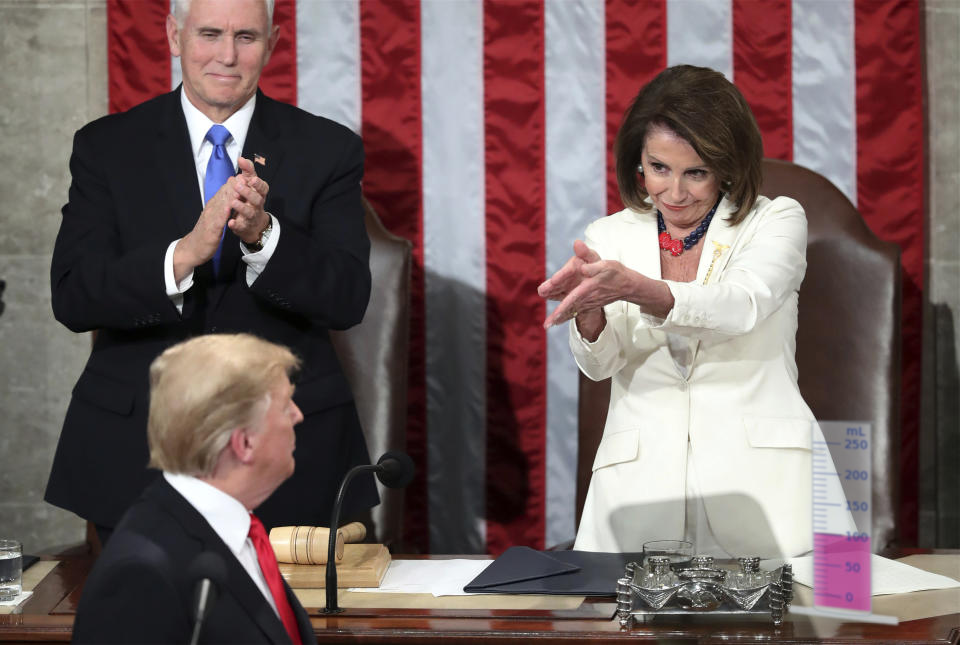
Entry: 100; mL
